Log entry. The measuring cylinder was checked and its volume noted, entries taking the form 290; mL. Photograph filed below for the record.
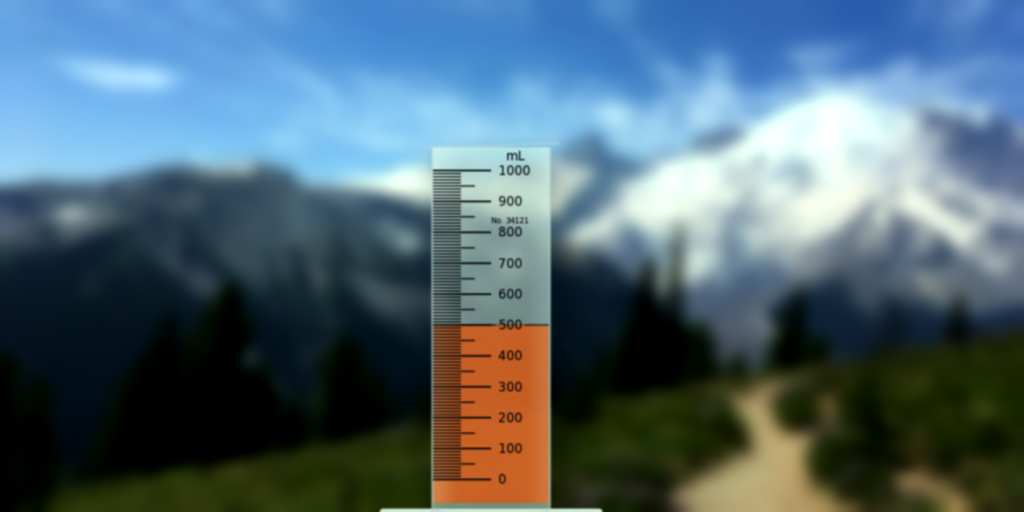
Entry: 500; mL
